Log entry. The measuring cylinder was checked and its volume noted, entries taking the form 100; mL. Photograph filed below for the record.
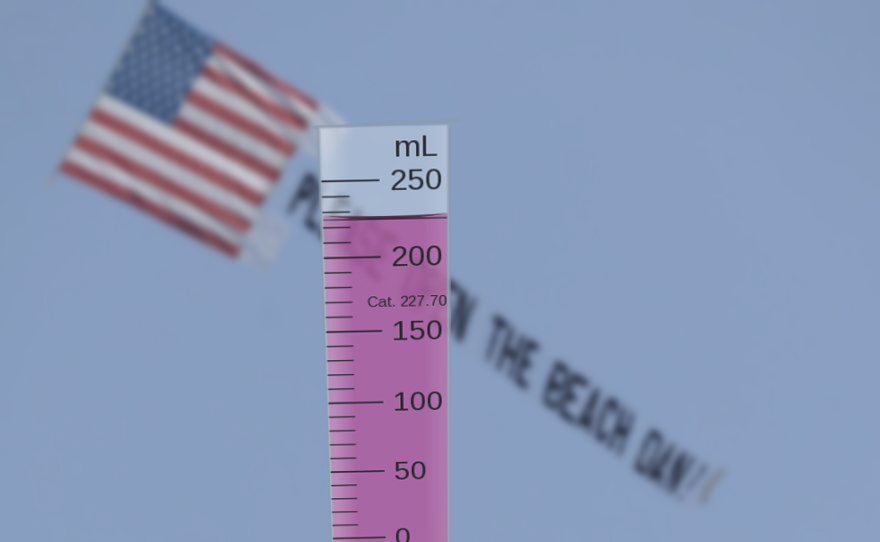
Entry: 225; mL
